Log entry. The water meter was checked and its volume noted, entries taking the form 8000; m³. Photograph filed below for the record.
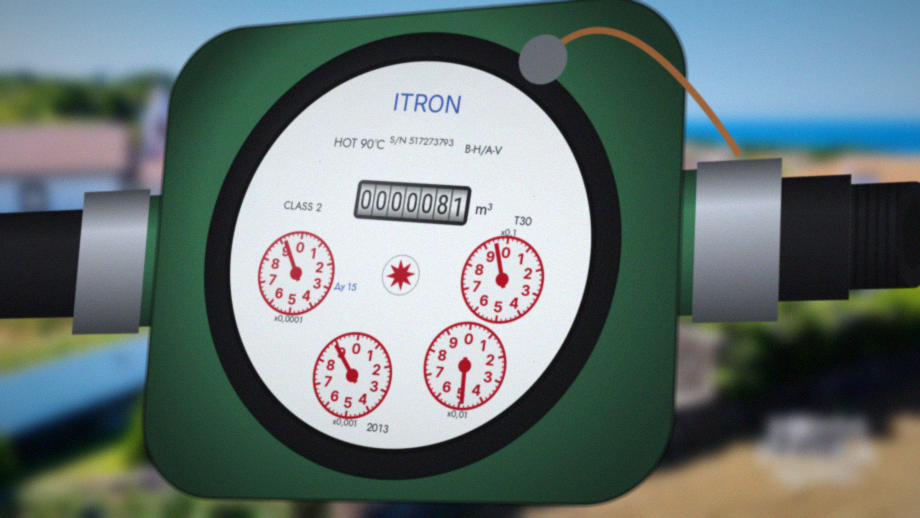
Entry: 80.9489; m³
